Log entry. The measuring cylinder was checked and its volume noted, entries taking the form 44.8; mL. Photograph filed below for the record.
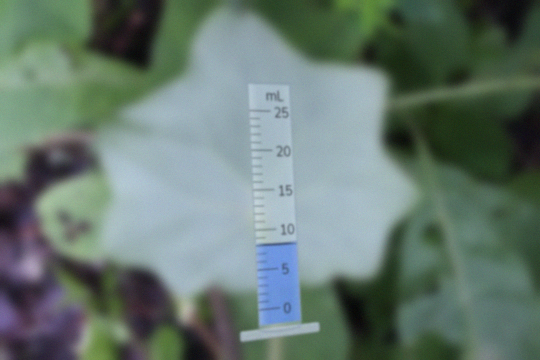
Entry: 8; mL
